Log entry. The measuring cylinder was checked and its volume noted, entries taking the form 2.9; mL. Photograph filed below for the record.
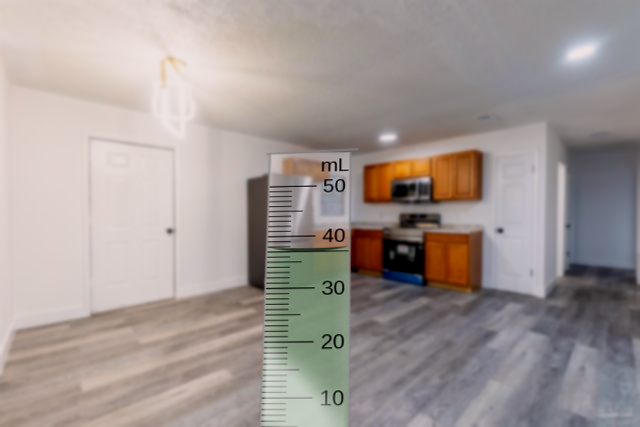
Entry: 37; mL
